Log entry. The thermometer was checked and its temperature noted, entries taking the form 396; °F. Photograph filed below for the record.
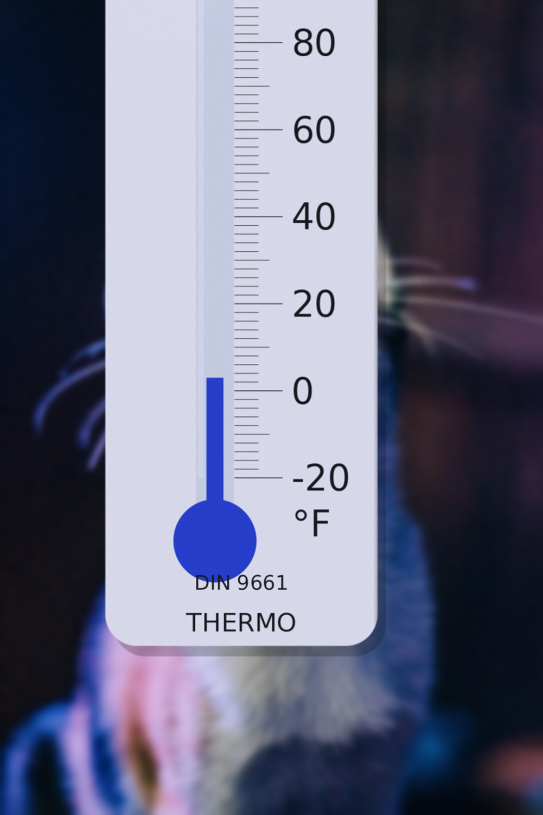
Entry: 3; °F
